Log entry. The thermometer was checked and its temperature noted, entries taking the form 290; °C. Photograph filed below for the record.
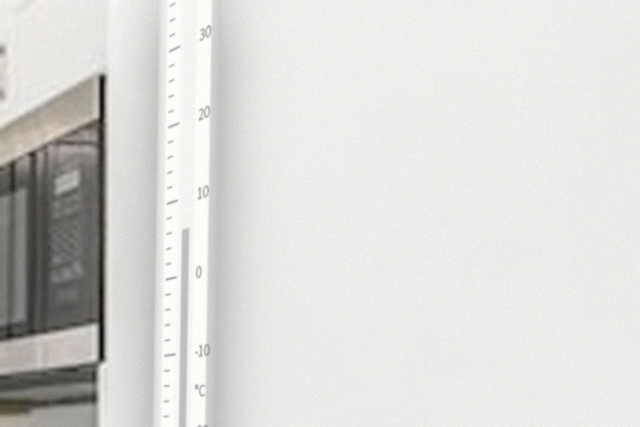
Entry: 6; °C
